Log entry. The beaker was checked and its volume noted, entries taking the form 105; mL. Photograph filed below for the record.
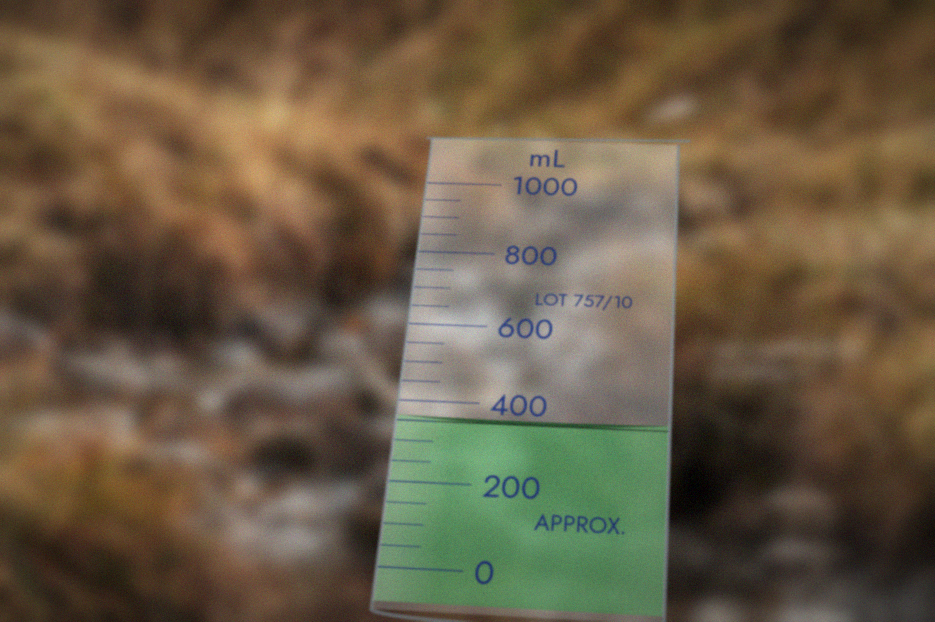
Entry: 350; mL
